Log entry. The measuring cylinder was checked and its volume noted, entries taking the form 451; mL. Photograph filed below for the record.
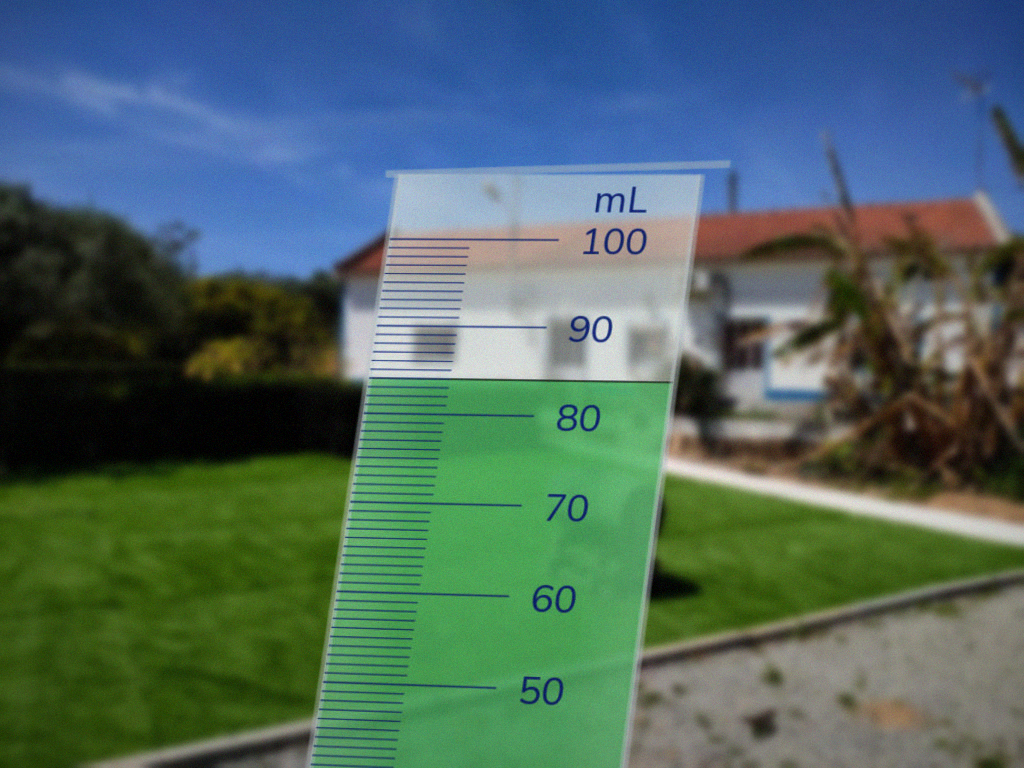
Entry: 84; mL
